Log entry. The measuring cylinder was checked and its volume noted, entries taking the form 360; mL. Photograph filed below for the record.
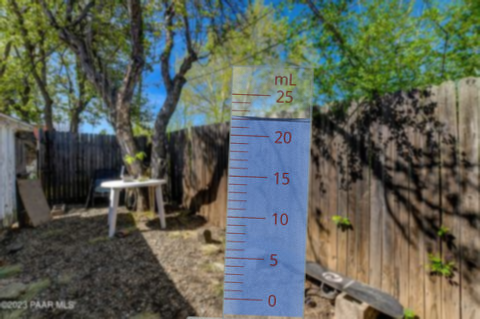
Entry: 22; mL
